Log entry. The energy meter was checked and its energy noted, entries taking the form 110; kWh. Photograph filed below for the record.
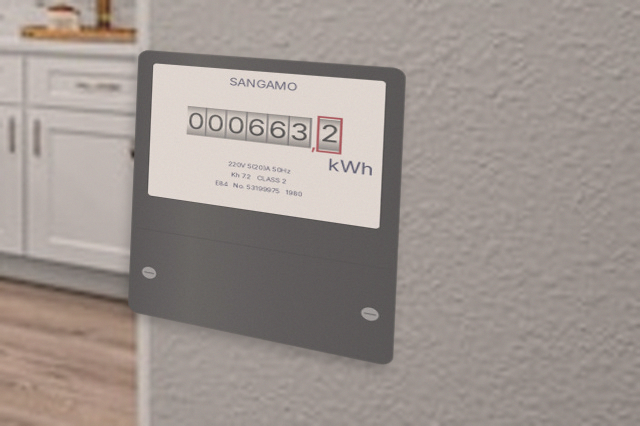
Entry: 663.2; kWh
